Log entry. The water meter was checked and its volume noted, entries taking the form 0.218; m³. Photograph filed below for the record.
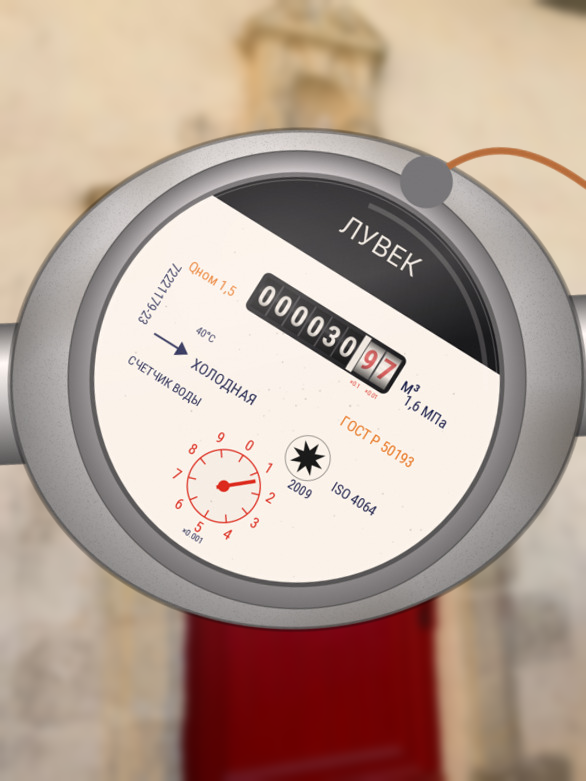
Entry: 30.971; m³
